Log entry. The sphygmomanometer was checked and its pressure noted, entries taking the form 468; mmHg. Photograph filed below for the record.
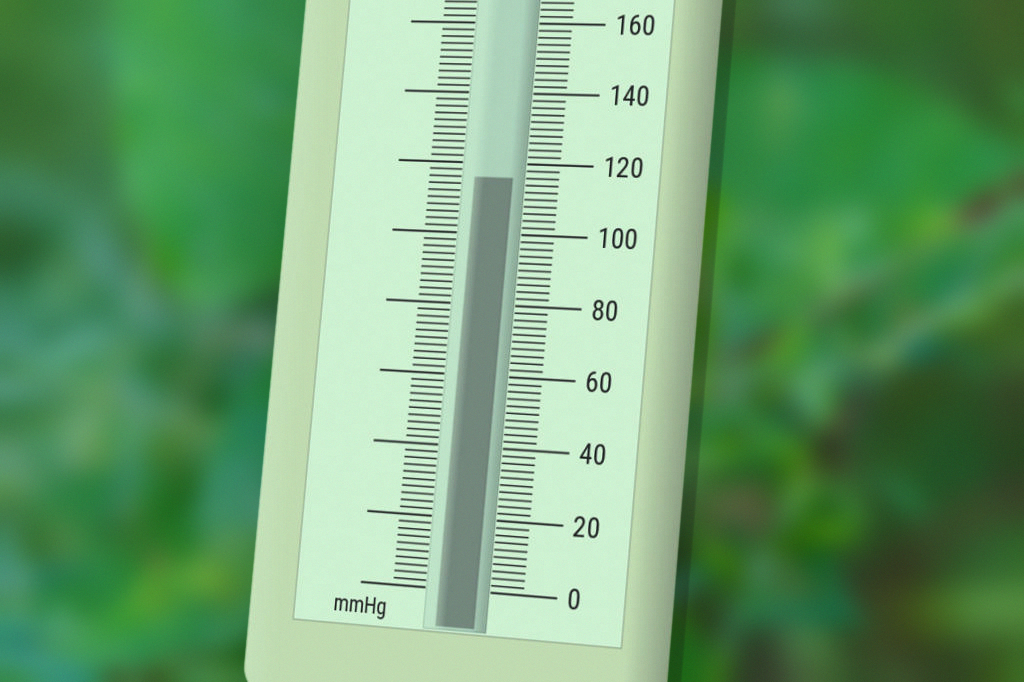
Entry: 116; mmHg
